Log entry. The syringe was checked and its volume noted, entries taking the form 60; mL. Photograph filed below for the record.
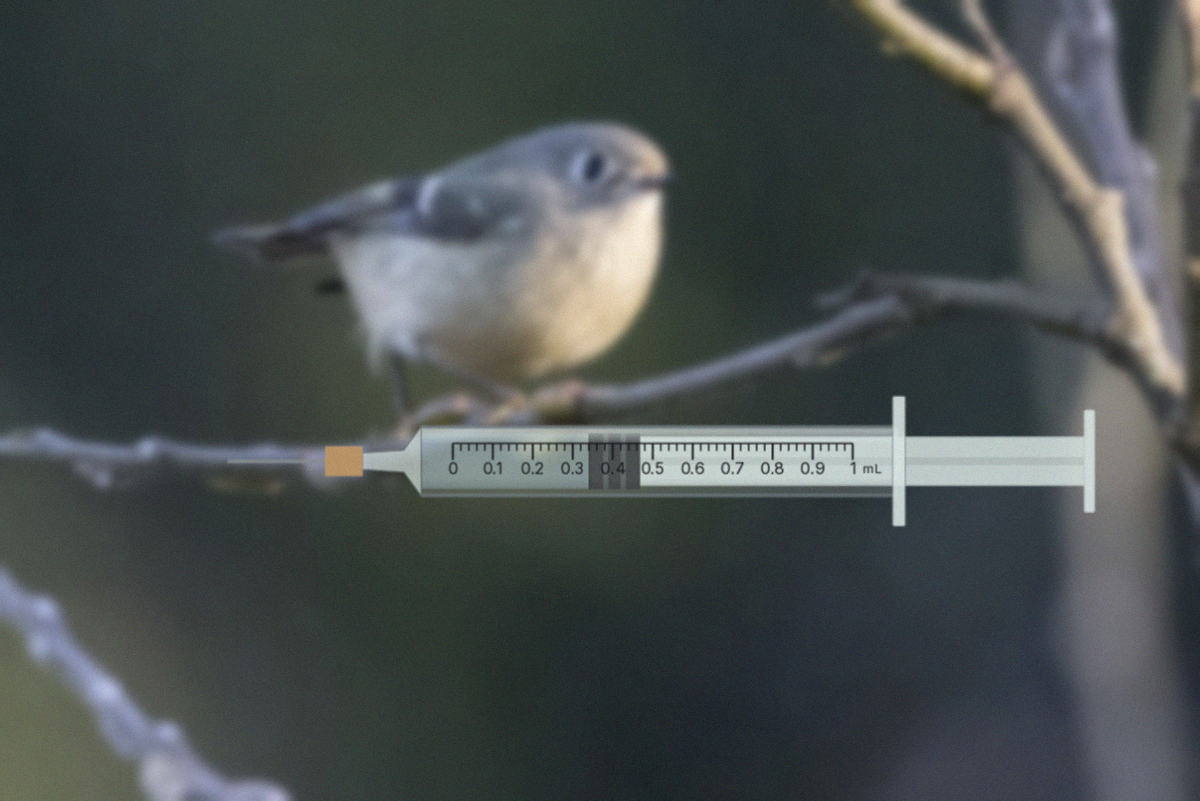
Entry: 0.34; mL
